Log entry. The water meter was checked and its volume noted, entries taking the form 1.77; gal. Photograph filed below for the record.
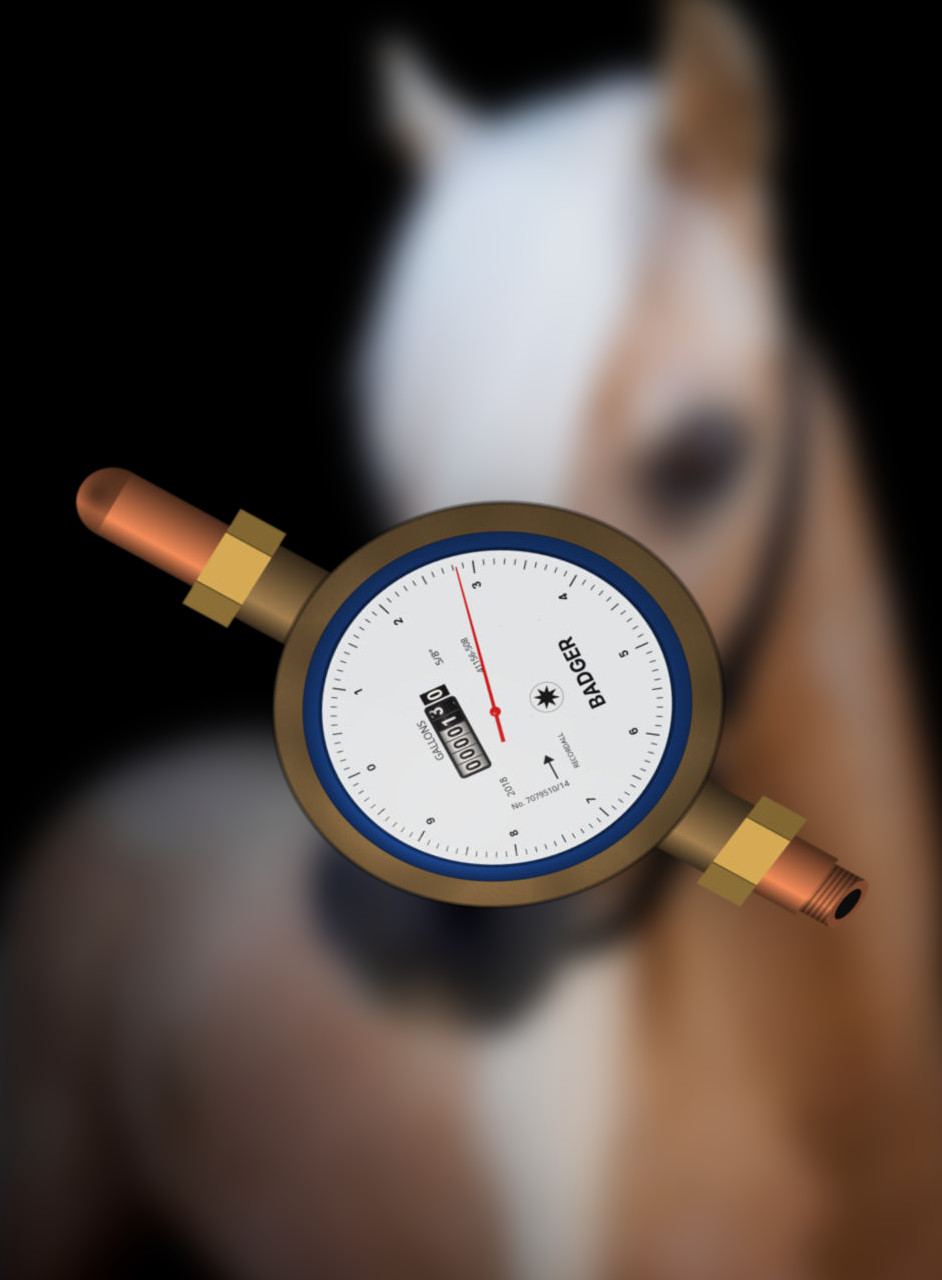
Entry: 132.8; gal
